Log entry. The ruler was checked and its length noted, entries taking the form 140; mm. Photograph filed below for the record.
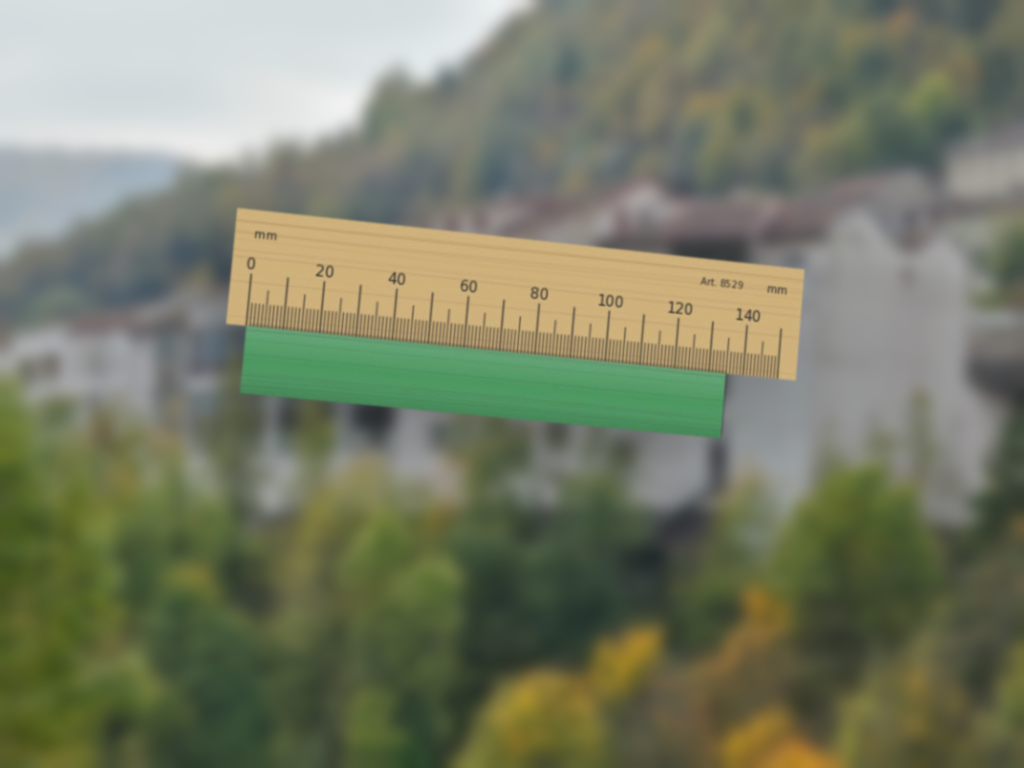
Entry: 135; mm
